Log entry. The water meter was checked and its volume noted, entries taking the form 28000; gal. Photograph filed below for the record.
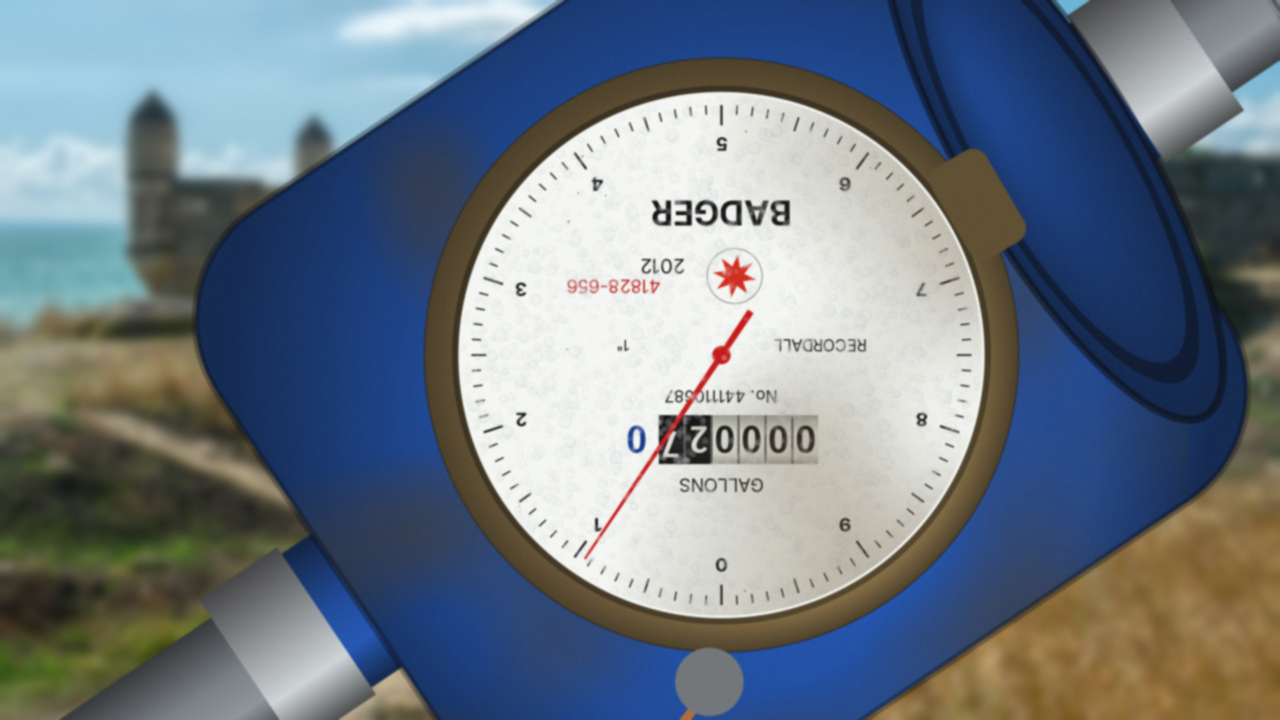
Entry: 270.9; gal
